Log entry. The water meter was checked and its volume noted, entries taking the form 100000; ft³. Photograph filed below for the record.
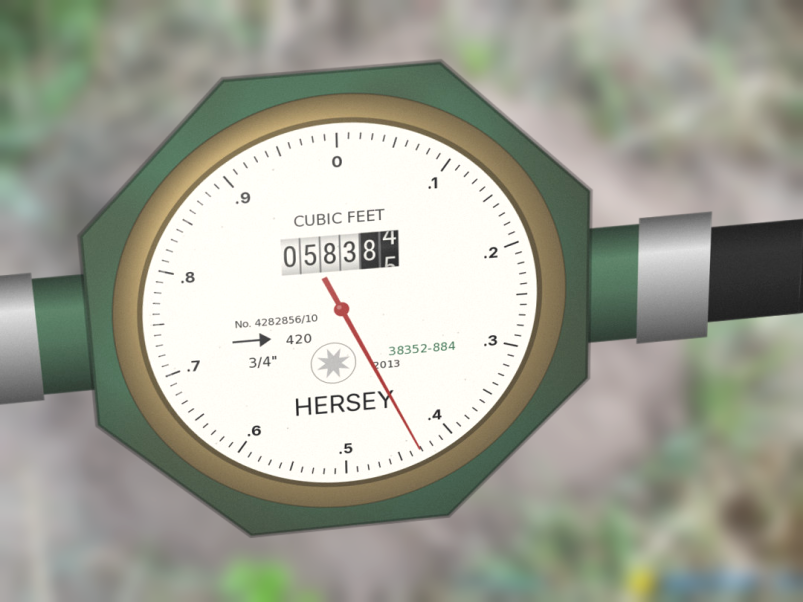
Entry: 58384.43; ft³
